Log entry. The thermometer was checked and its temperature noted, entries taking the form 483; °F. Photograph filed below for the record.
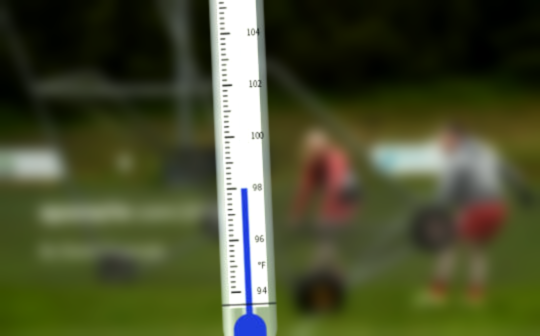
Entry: 98; °F
